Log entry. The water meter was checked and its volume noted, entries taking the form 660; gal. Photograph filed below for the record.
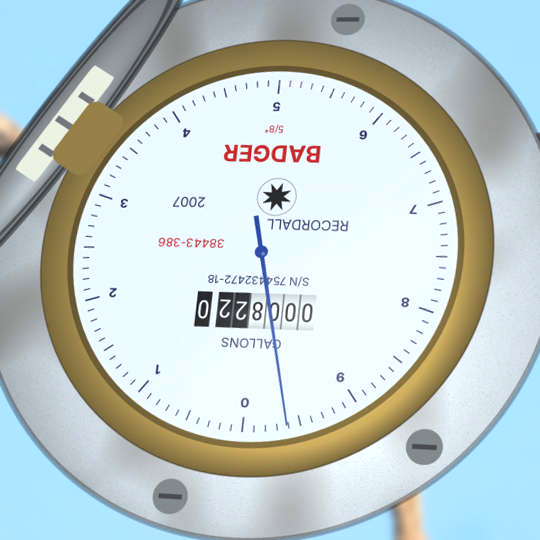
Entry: 8219.6; gal
